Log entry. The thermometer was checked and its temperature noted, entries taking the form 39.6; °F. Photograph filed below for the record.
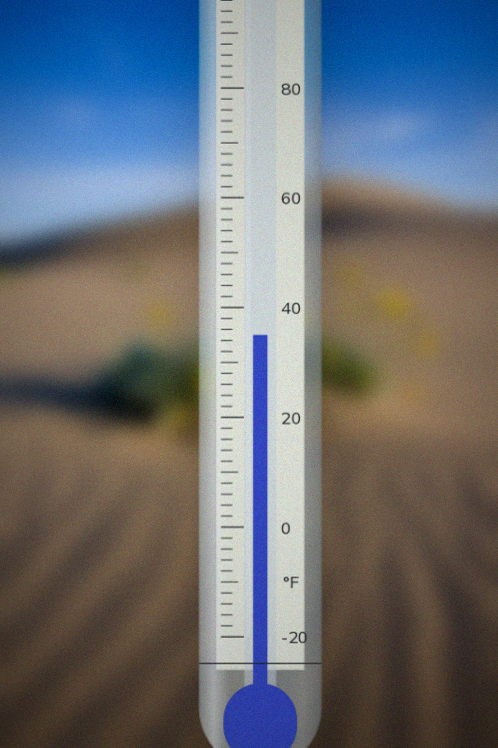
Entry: 35; °F
